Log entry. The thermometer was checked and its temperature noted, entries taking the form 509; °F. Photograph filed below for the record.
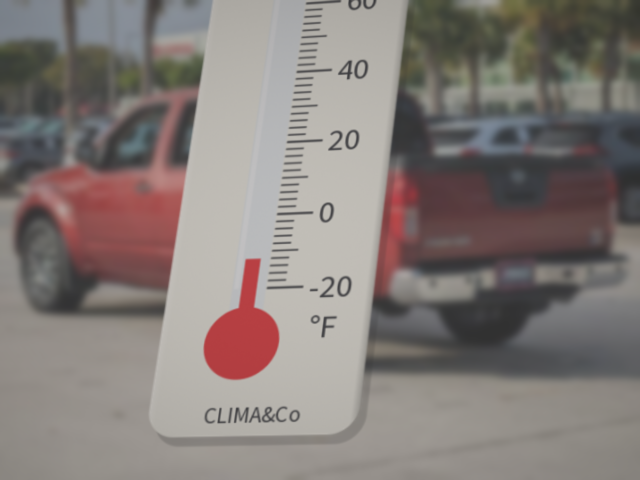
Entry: -12; °F
